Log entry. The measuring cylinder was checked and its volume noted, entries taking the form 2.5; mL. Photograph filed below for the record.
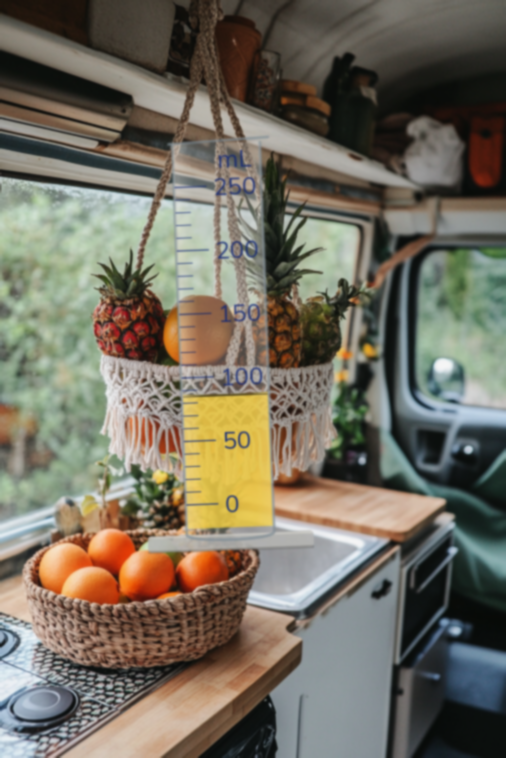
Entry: 85; mL
